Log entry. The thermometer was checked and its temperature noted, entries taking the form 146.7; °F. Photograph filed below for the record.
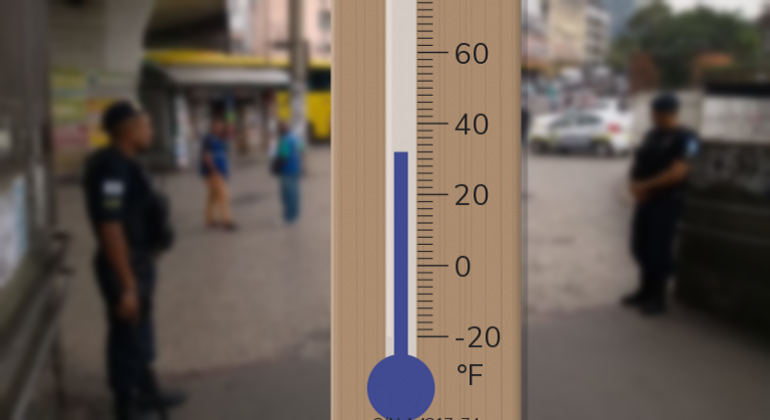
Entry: 32; °F
